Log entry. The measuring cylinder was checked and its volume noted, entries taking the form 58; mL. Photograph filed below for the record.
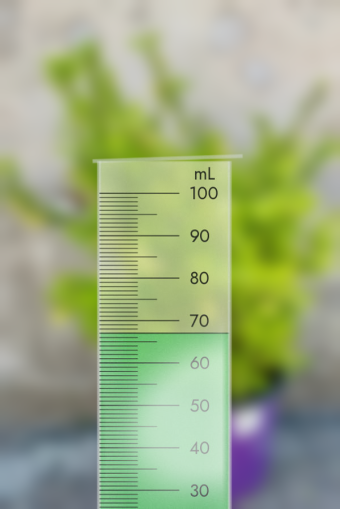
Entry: 67; mL
